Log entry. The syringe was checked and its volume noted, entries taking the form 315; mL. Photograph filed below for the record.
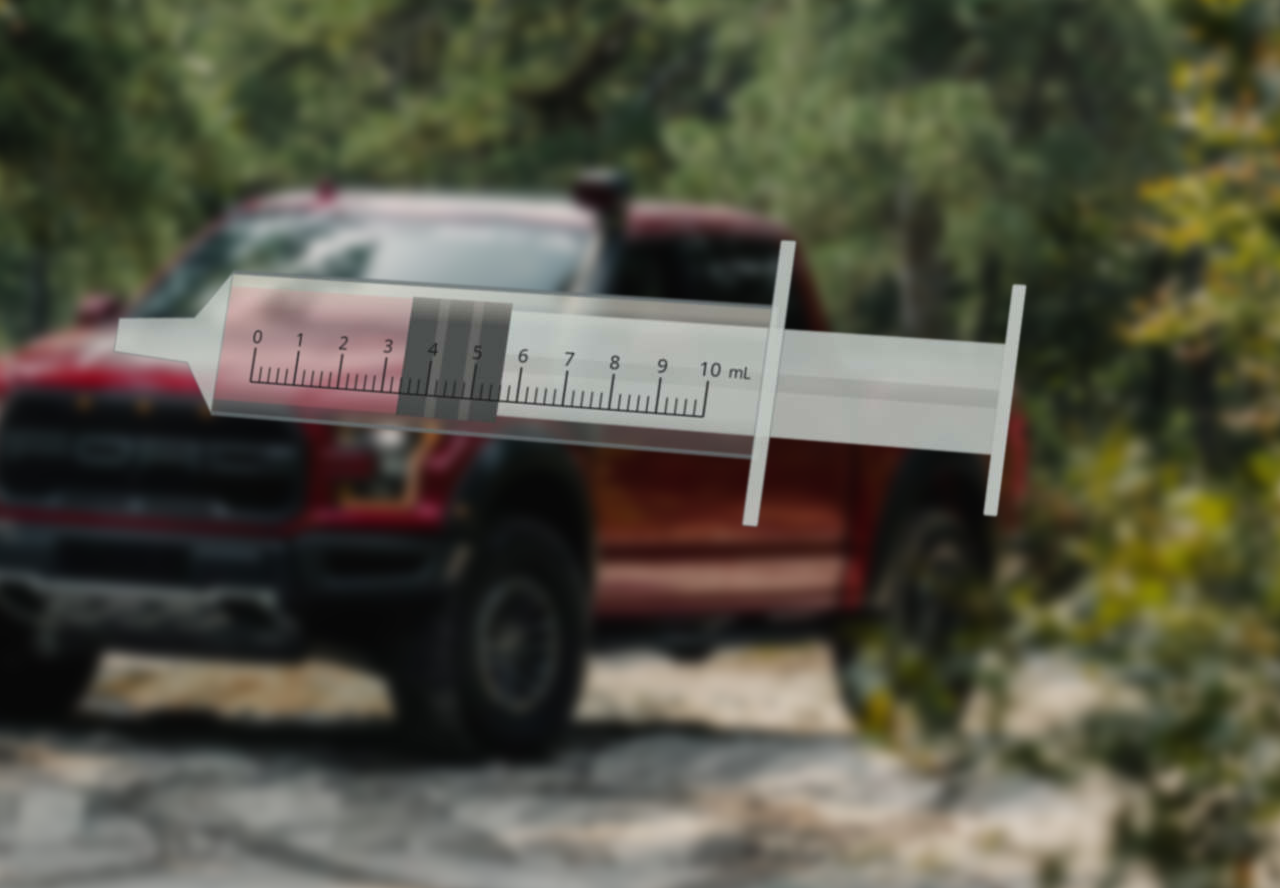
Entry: 3.4; mL
